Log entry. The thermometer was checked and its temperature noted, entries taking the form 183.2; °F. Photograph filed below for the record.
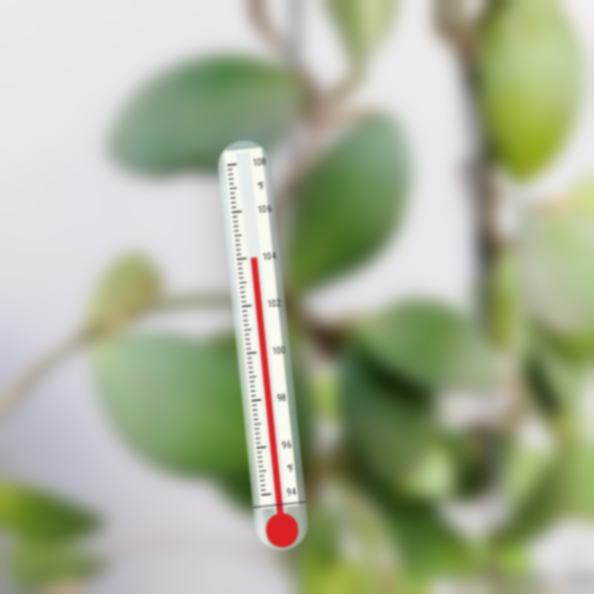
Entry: 104; °F
